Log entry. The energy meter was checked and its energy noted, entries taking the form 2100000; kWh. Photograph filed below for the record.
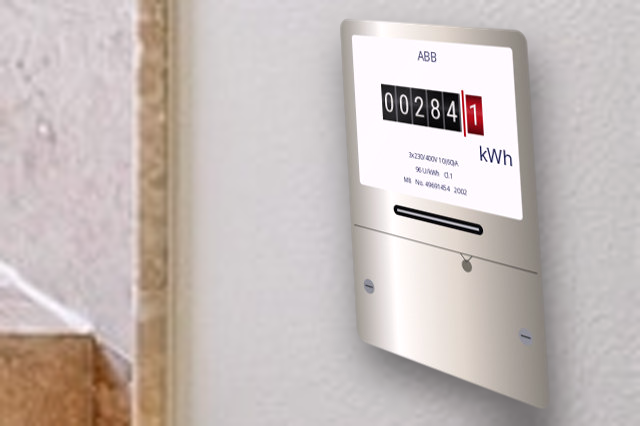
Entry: 284.1; kWh
